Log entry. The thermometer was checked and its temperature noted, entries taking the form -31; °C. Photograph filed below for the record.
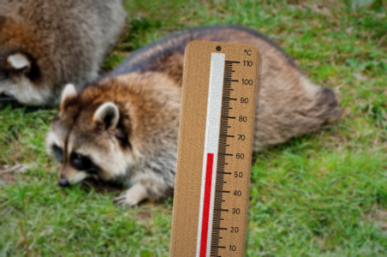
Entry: 60; °C
